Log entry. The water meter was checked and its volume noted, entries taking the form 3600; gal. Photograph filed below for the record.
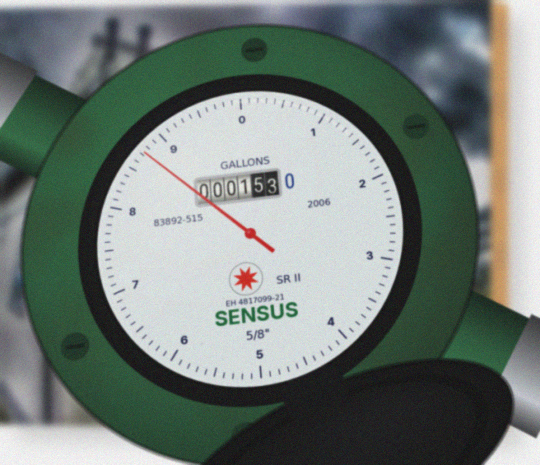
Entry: 1528.7; gal
